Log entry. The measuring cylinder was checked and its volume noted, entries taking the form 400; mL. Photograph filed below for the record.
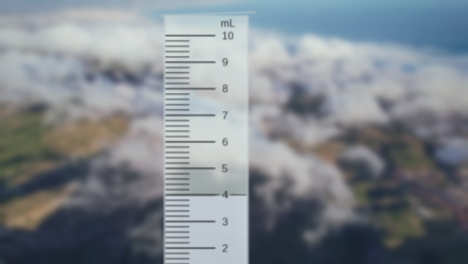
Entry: 4; mL
